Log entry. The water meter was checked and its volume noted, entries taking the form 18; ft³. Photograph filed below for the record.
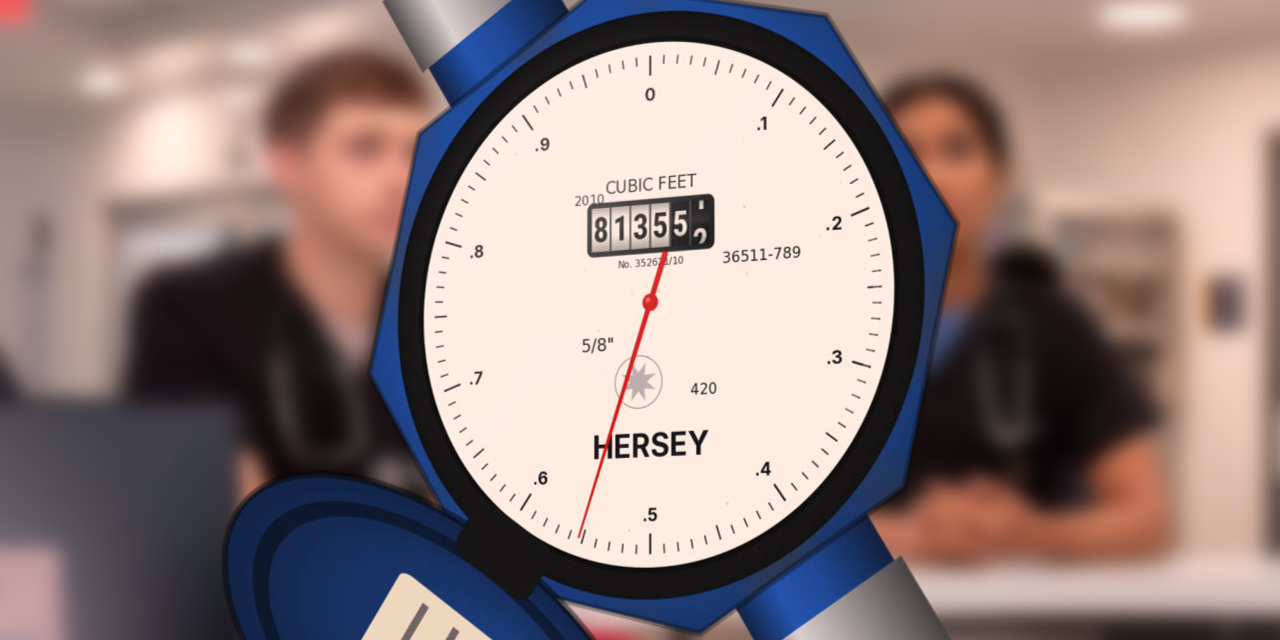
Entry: 813551.55; ft³
